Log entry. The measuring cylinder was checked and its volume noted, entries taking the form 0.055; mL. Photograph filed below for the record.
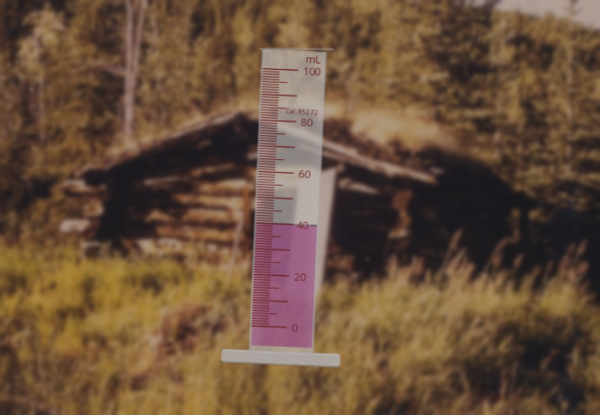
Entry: 40; mL
